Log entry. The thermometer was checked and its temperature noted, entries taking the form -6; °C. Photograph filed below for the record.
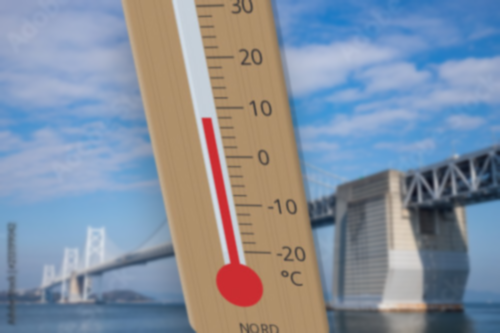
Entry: 8; °C
